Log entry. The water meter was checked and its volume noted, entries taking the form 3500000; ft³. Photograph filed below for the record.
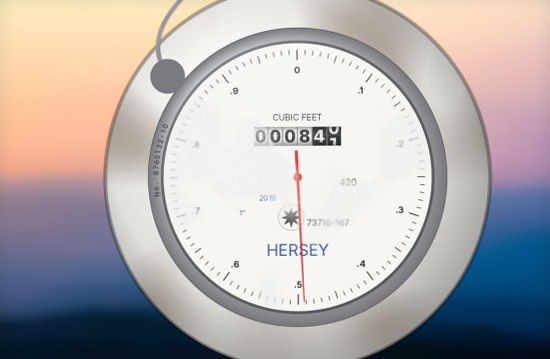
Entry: 840.49; ft³
